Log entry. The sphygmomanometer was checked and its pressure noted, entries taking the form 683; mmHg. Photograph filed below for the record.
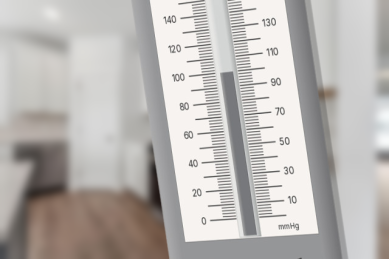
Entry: 100; mmHg
